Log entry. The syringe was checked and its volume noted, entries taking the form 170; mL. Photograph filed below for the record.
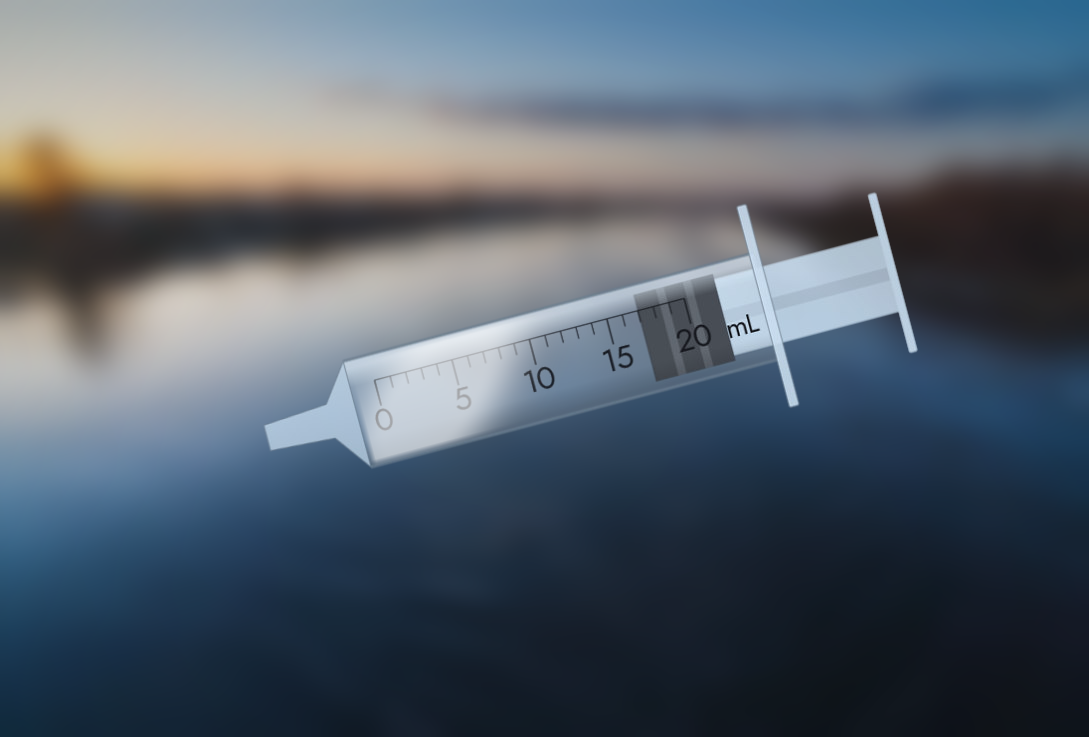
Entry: 17; mL
